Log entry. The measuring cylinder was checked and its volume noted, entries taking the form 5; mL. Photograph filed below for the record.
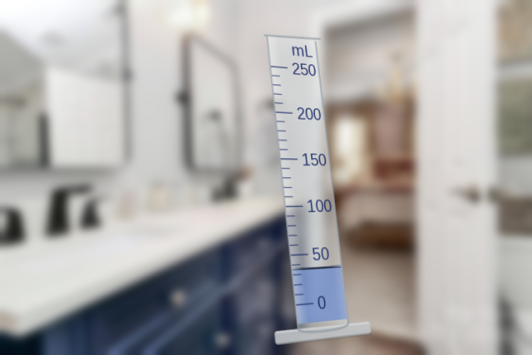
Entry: 35; mL
